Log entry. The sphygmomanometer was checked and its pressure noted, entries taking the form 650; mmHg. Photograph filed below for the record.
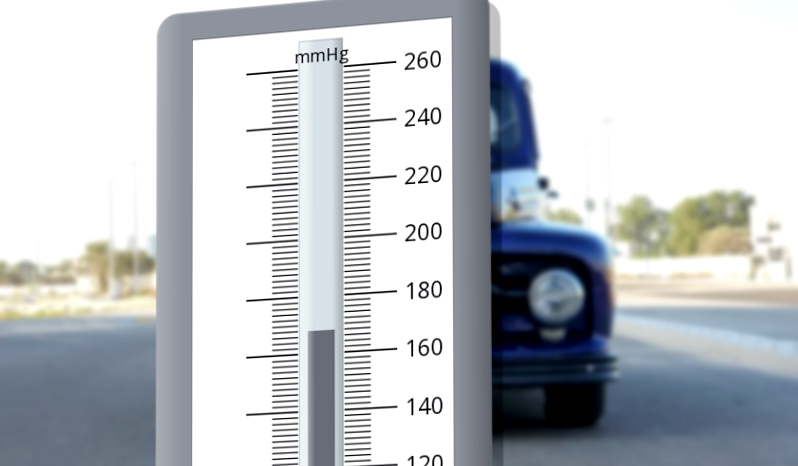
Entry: 168; mmHg
